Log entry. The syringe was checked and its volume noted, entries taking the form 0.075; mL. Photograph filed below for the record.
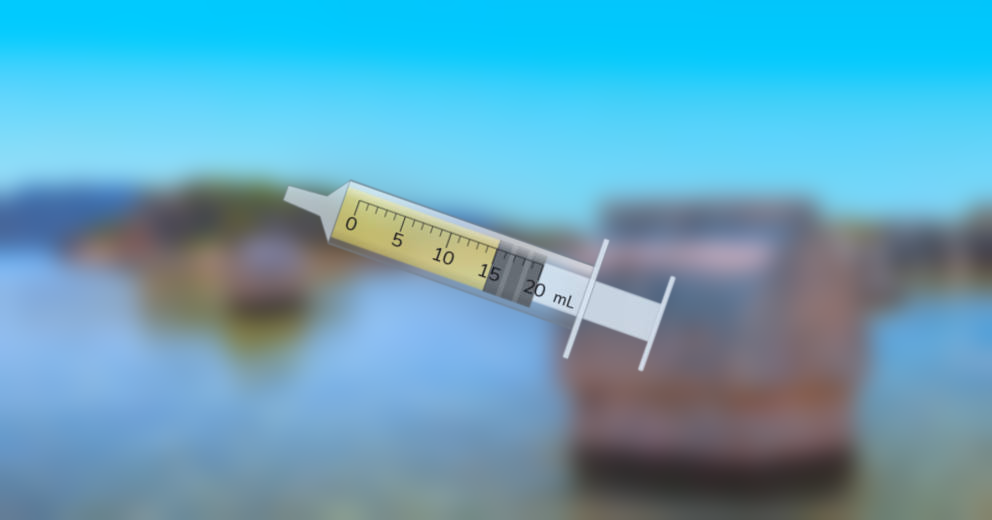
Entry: 15; mL
